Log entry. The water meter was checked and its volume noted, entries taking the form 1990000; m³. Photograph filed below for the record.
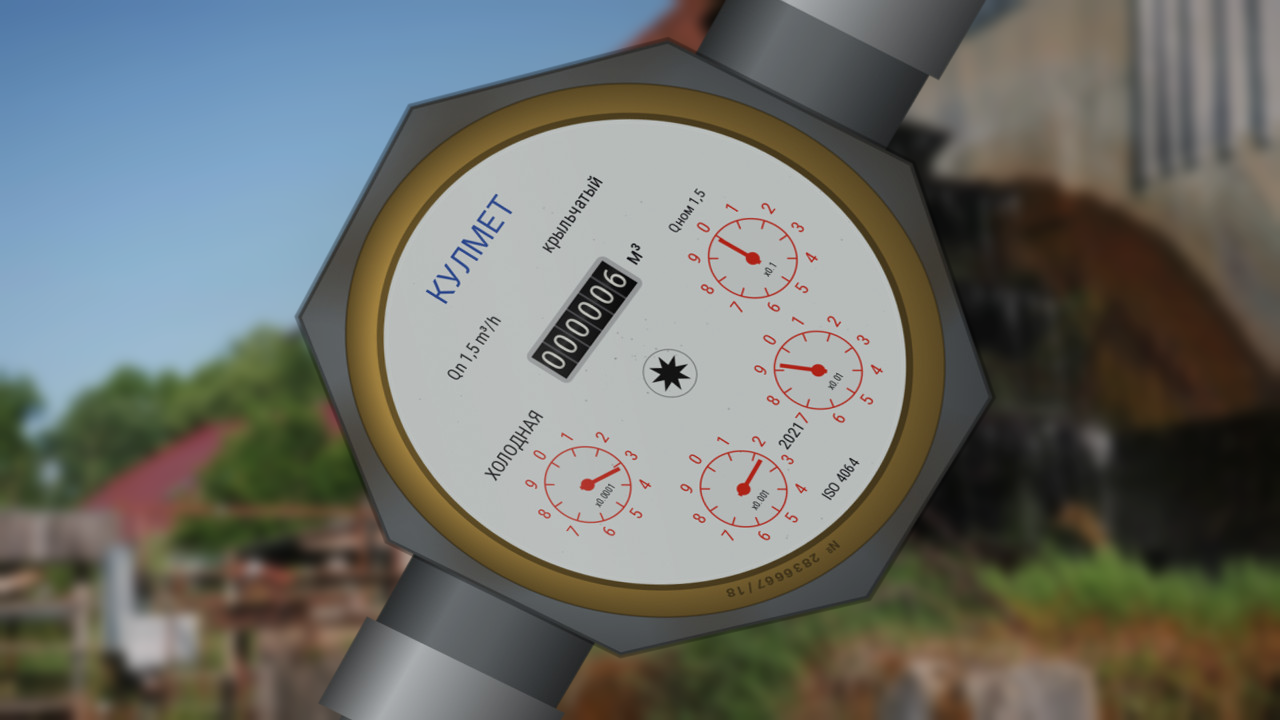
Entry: 5.9923; m³
